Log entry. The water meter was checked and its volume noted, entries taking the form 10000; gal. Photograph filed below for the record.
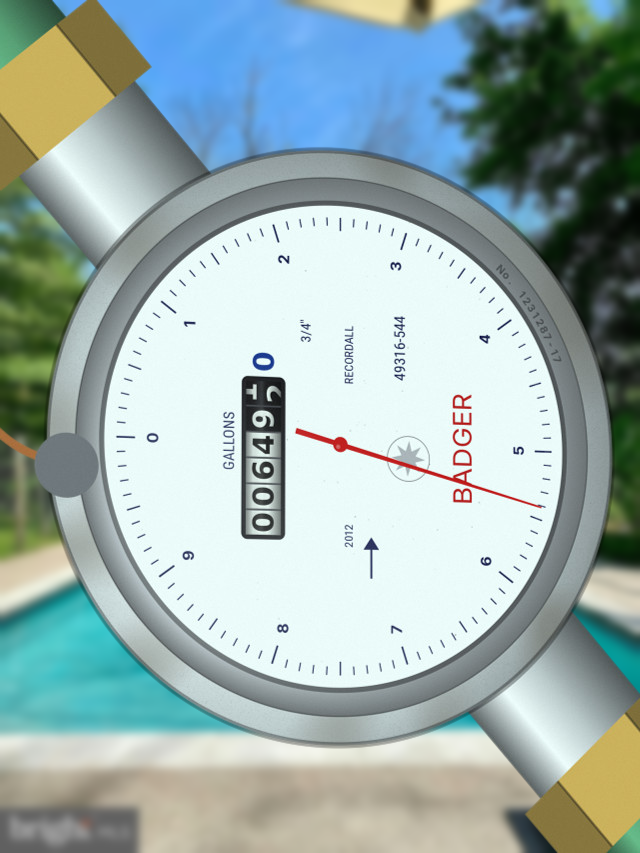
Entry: 64915.4; gal
